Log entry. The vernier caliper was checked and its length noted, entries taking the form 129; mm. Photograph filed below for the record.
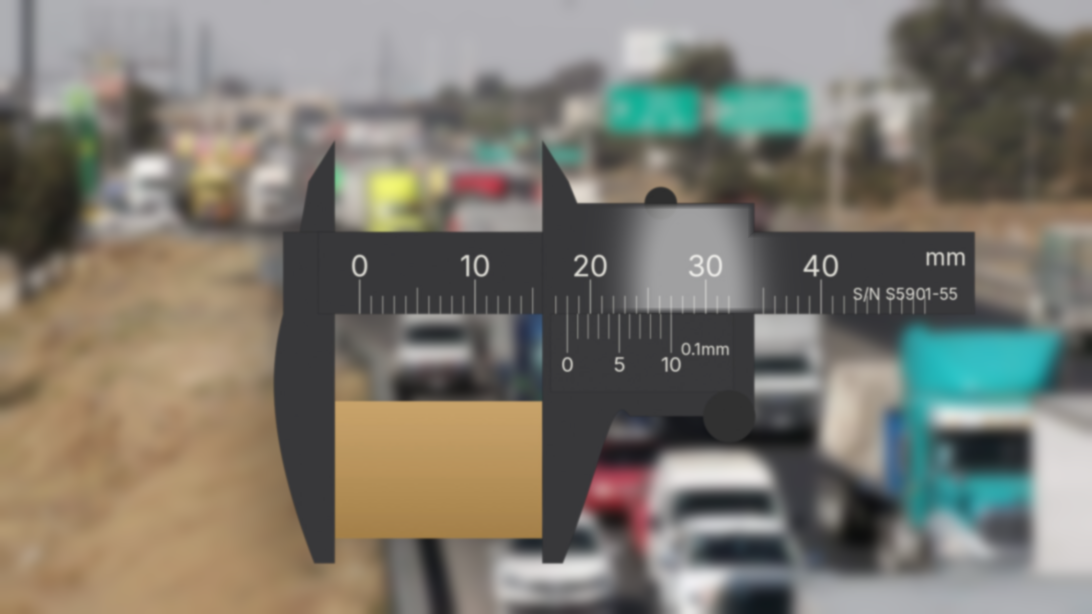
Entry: 18.0; mm
